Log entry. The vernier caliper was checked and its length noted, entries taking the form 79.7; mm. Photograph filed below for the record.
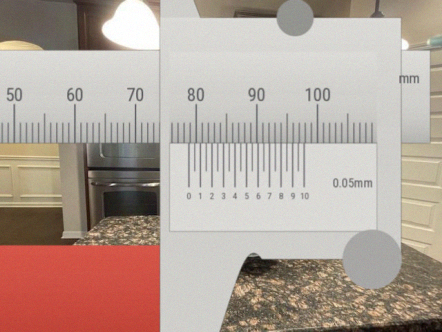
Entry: 78.8; mm
